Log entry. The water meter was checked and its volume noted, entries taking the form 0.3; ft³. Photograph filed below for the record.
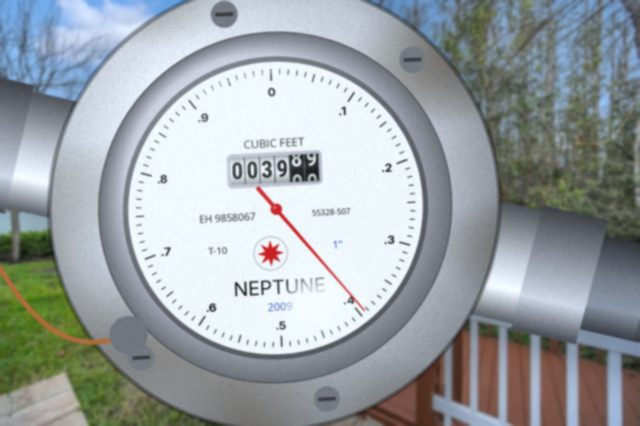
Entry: 3989.39; ft³
